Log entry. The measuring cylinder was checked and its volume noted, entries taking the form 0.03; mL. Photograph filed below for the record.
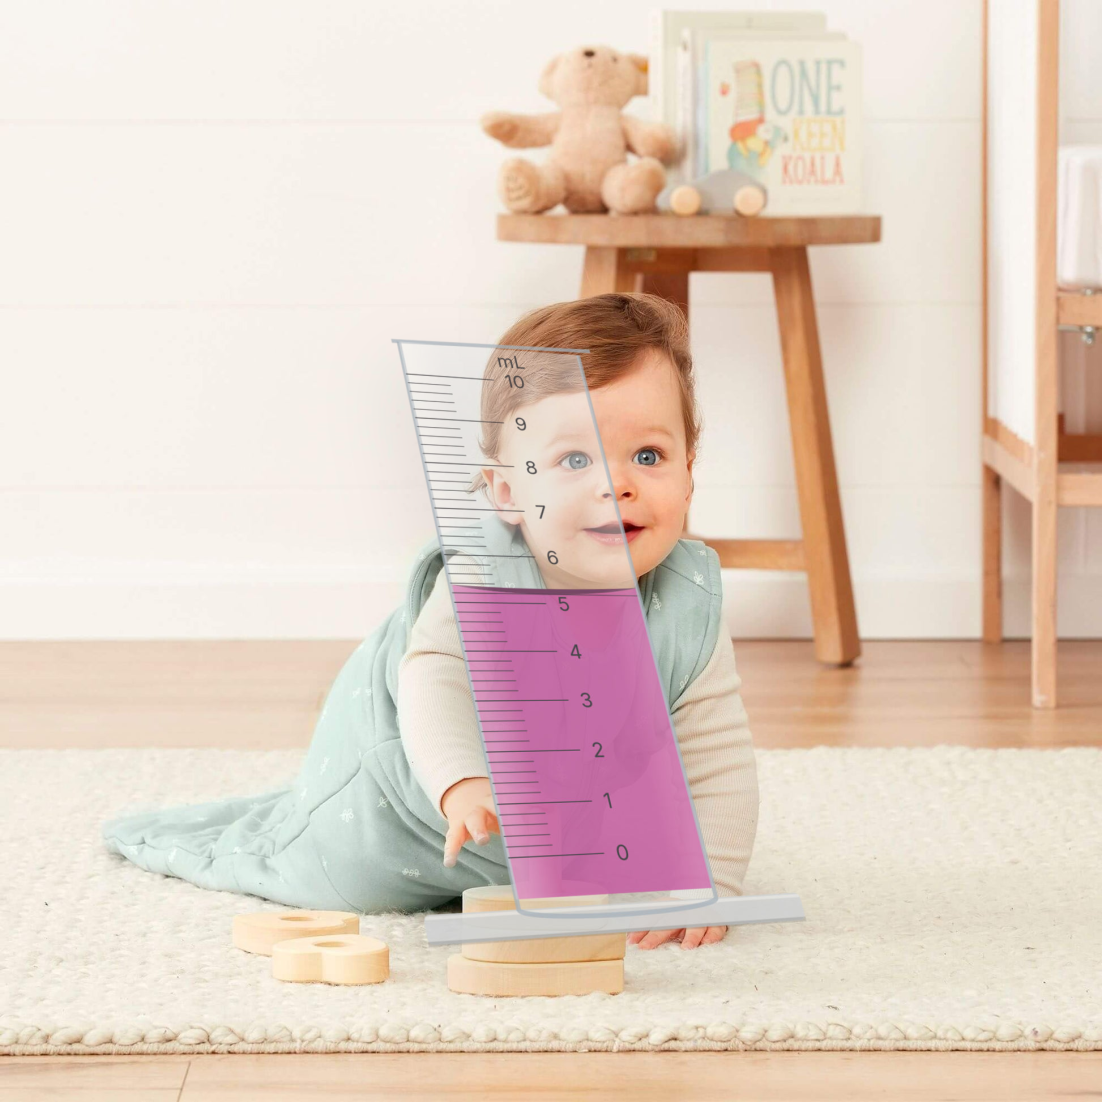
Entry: 5.2; mL
